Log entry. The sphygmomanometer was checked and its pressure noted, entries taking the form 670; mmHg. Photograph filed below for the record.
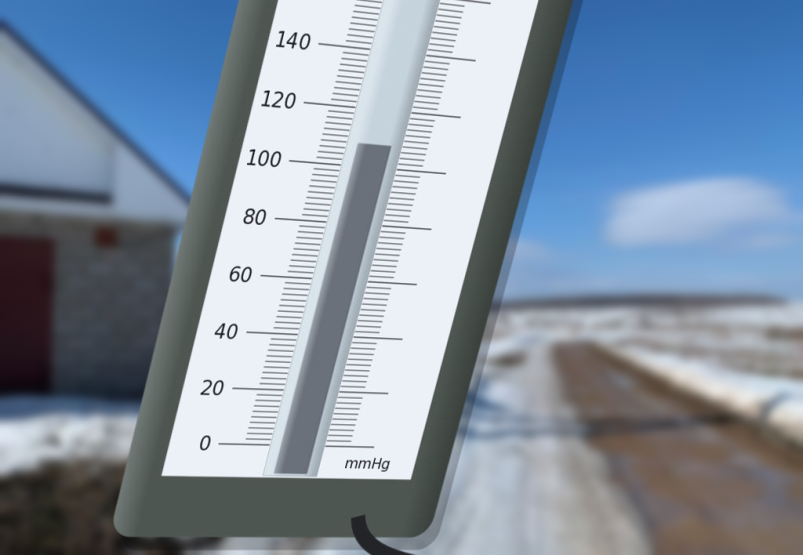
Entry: 108; mmHg
